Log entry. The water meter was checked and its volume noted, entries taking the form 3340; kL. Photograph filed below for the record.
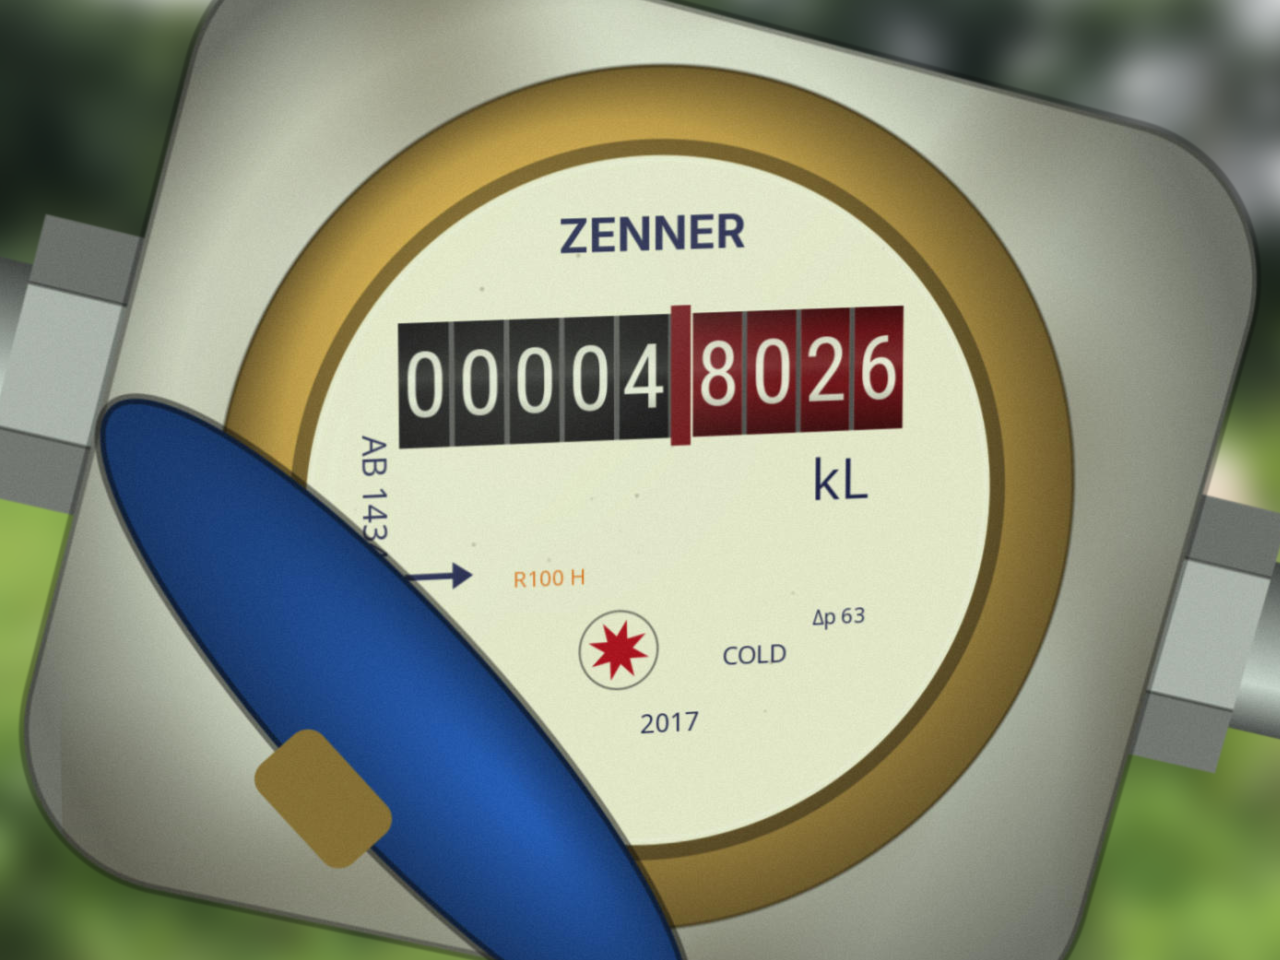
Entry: 4.8026; kL
